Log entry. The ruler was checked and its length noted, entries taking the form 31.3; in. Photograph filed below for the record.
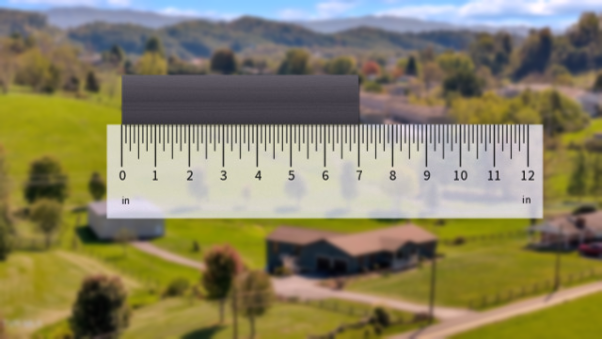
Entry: 7; in
